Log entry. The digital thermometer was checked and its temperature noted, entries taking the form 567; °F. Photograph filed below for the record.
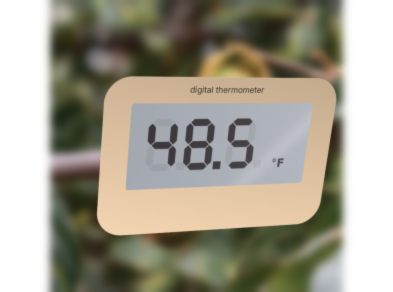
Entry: 48.5; °F
